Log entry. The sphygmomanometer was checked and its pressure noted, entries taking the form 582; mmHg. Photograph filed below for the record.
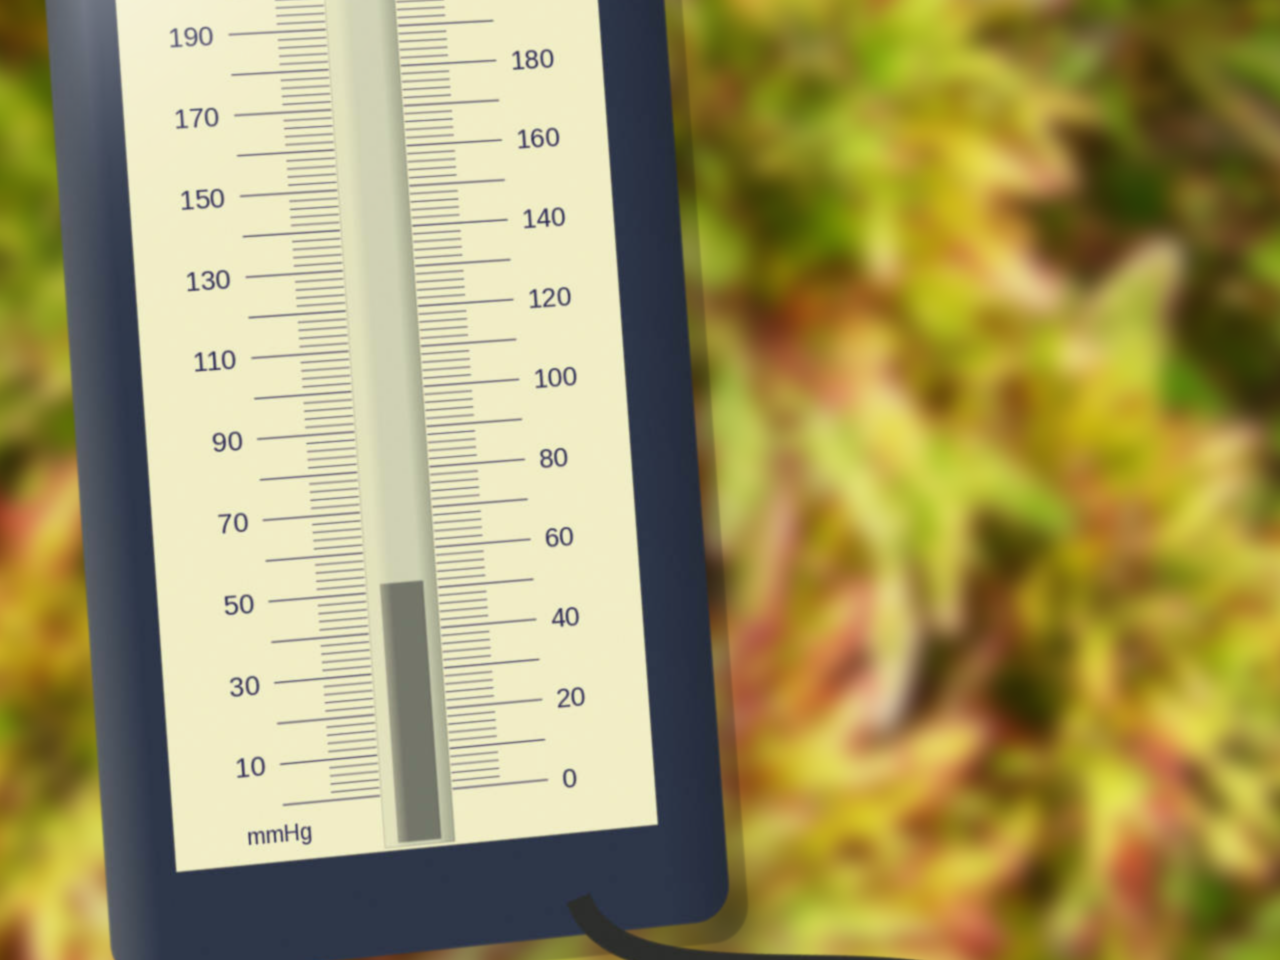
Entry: 52; mmHg
